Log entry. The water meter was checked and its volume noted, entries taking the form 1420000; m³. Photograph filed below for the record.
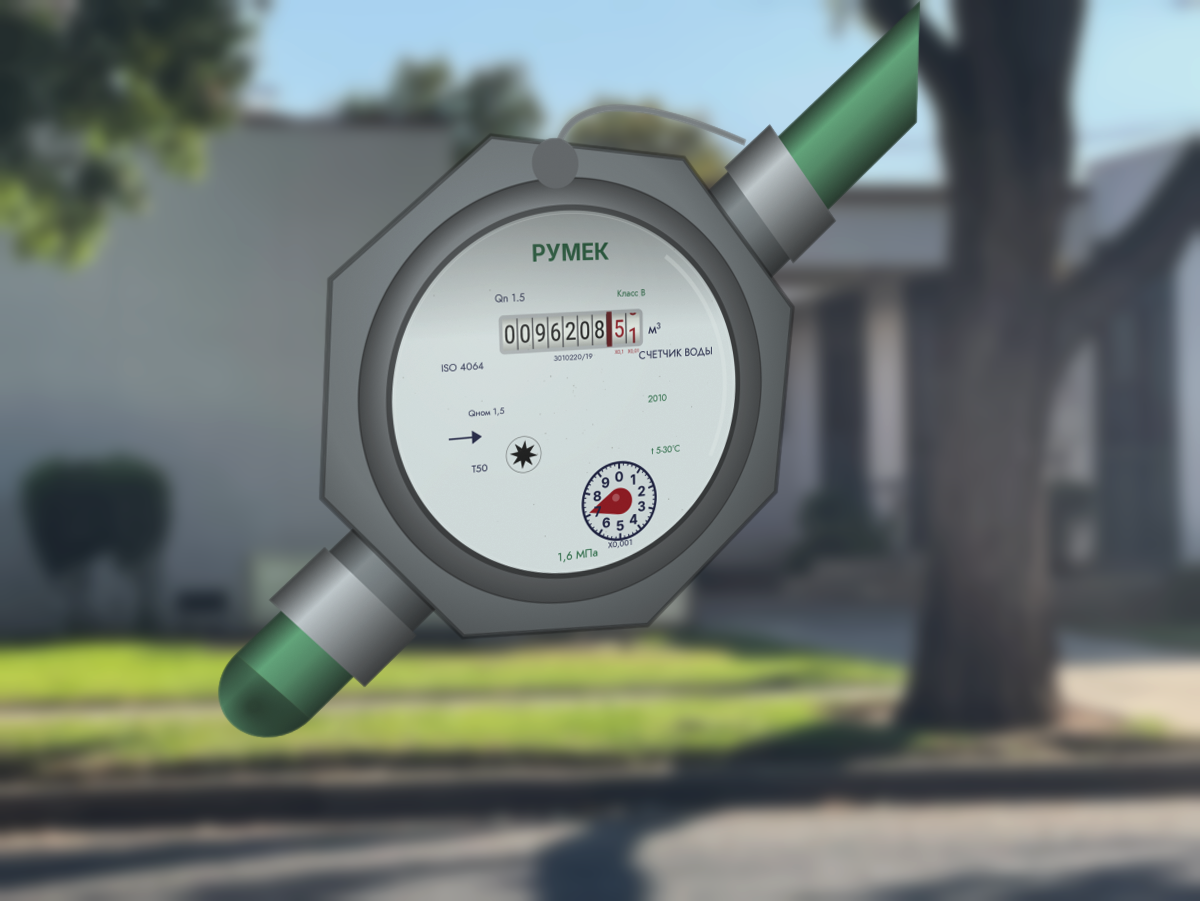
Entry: 96208.507; m³
